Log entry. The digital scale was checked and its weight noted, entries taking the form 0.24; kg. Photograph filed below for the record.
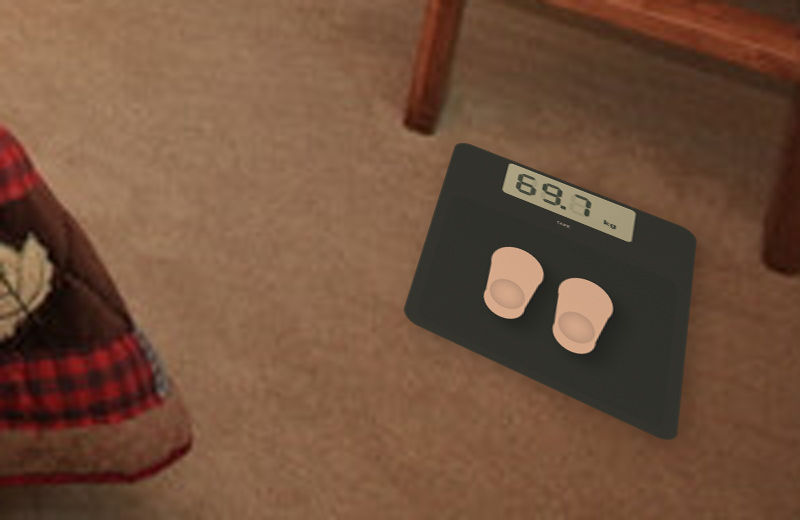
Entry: 69.7; kg
